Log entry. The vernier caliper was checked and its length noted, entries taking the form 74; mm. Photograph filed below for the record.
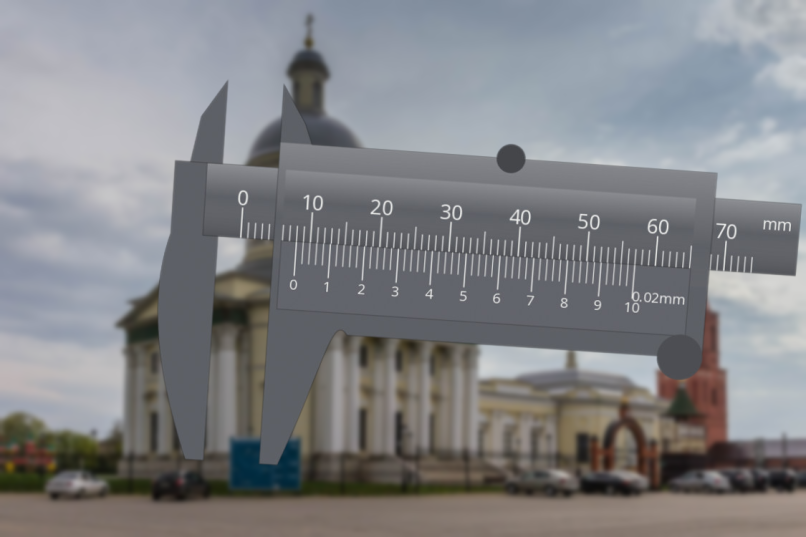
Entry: 8.0; mm
